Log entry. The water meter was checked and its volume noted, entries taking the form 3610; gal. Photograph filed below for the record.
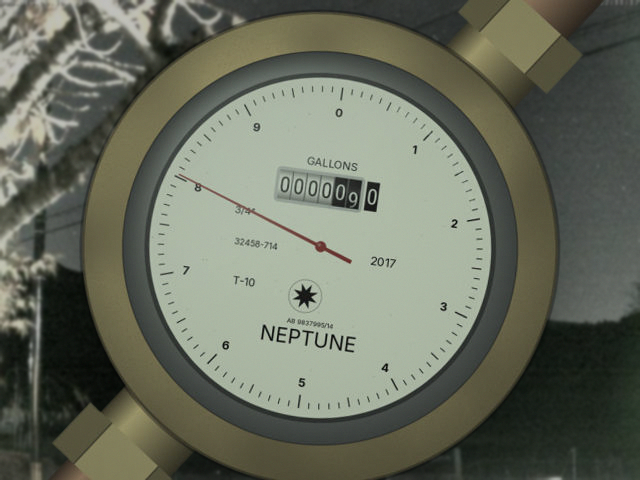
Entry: 88.0; gal
